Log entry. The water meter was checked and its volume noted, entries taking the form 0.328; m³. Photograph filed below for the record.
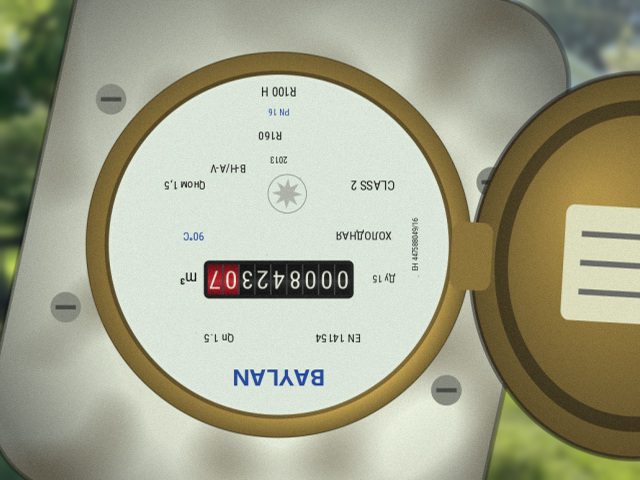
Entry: 8423.07; m³
